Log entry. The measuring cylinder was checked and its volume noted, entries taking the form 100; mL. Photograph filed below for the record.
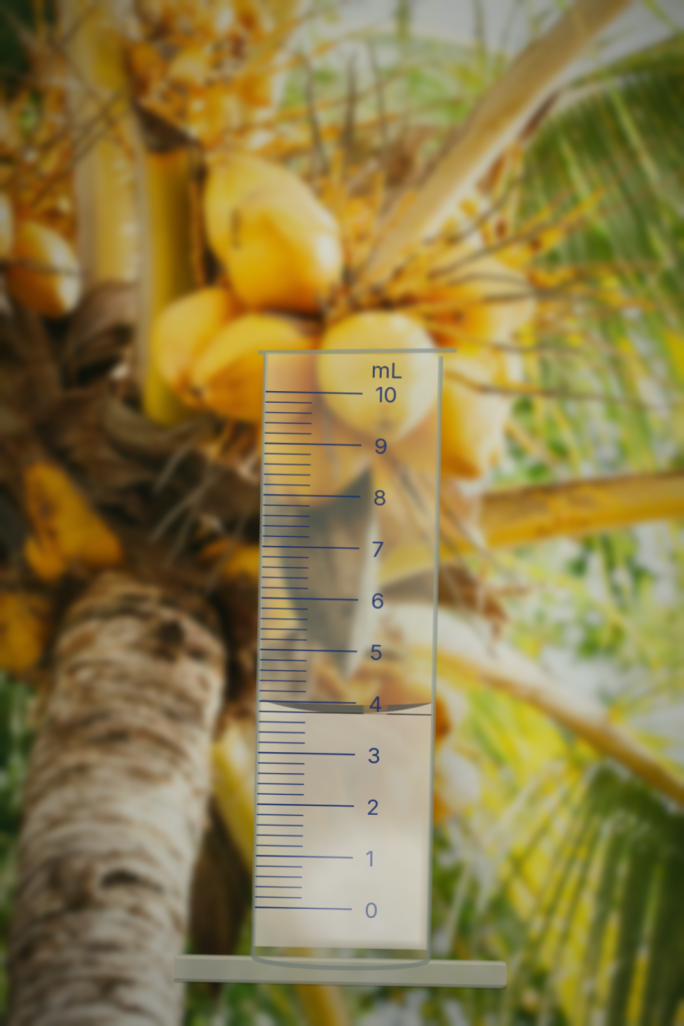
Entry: 3.8; mL
